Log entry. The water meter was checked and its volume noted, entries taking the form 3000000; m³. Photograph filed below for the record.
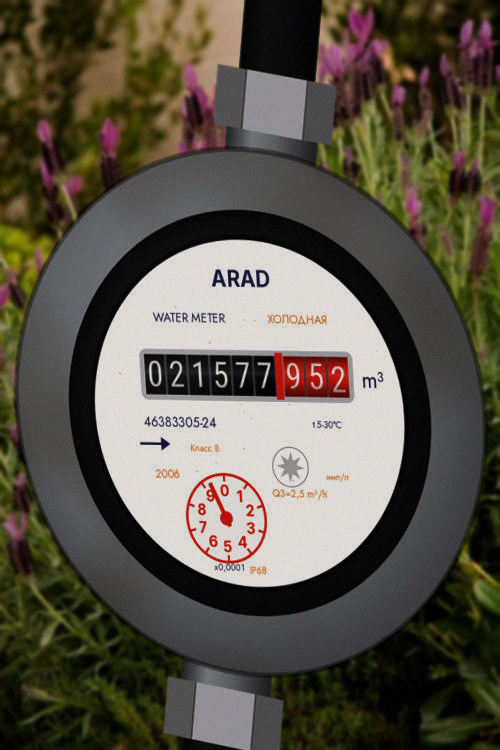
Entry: 21577.9519; m³
